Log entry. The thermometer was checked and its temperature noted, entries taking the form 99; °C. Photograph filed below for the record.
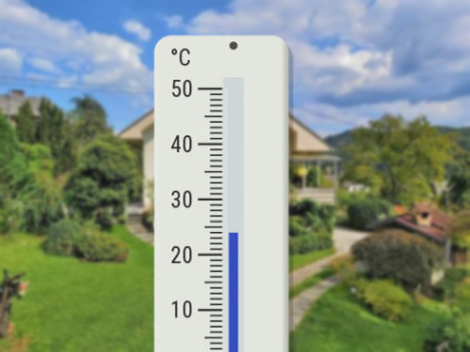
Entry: 24; °C
